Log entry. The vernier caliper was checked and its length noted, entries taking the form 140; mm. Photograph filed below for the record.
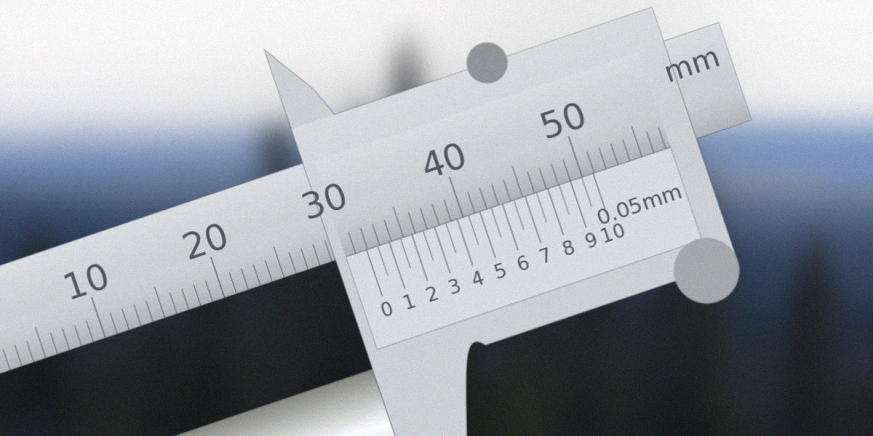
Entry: 31.9; mm
